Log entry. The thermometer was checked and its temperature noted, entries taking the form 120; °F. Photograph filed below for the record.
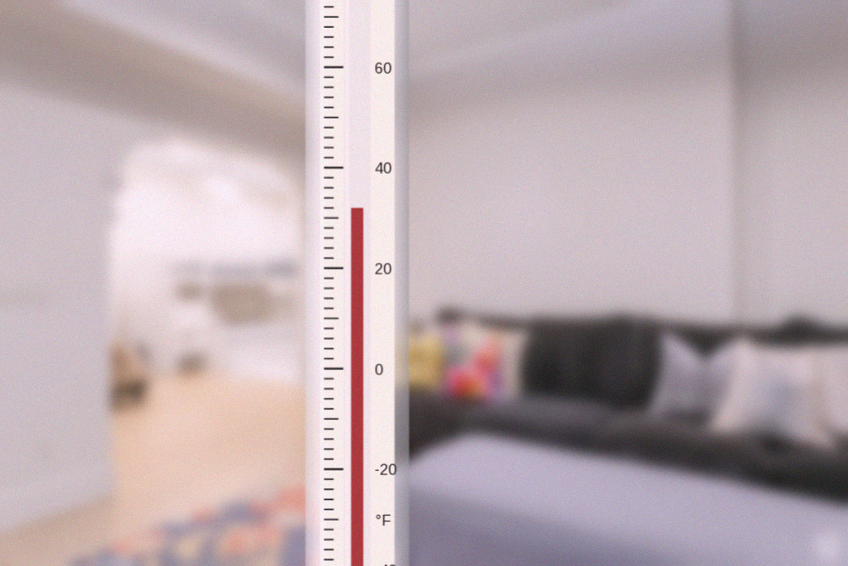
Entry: 32; °F
